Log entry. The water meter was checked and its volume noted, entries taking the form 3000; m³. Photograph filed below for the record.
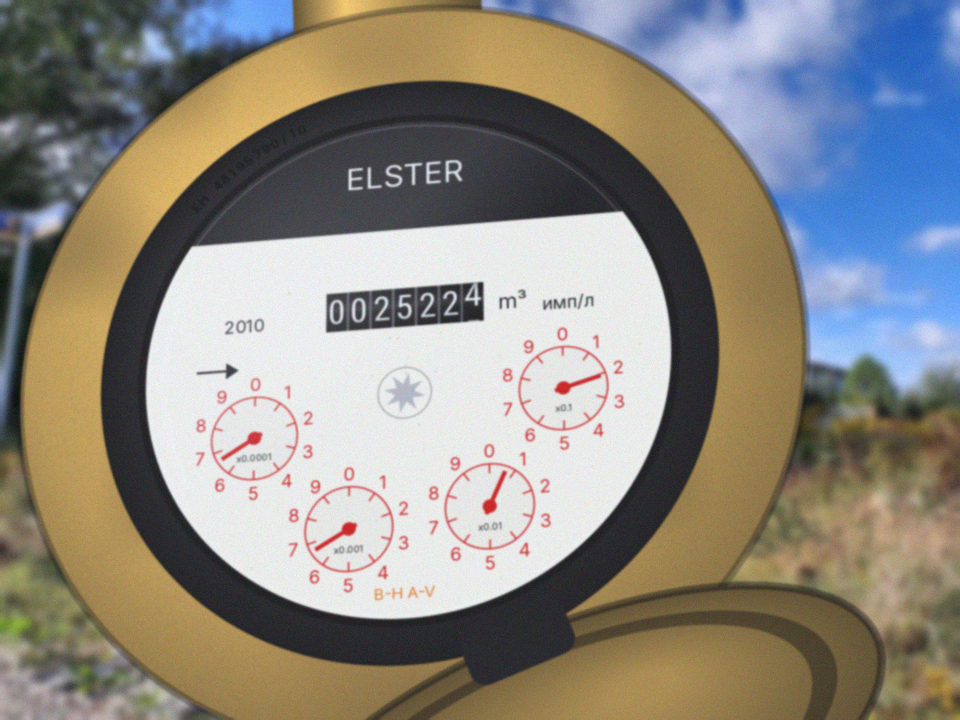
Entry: 25224.2066; m³
